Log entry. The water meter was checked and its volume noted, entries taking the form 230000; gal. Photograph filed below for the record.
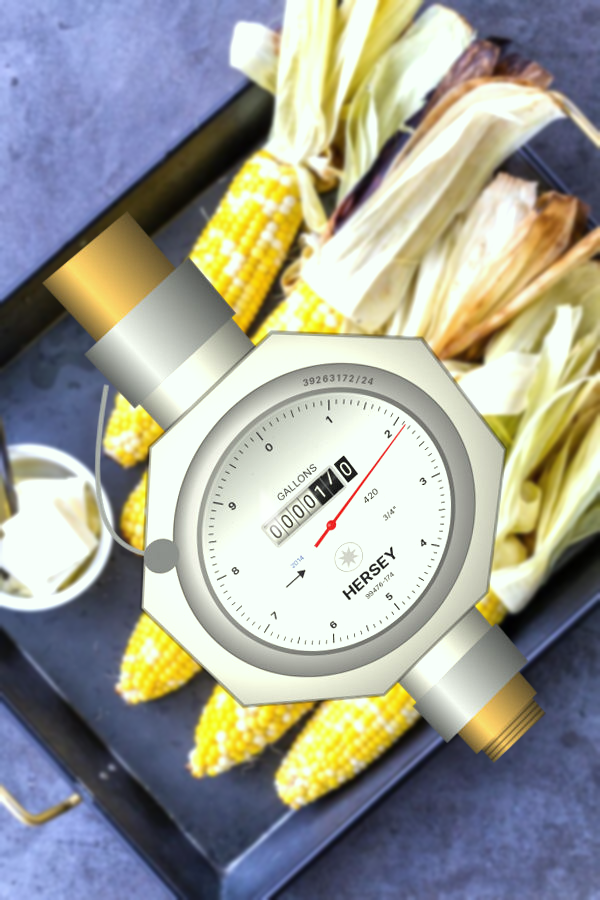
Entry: 172.1; gal
